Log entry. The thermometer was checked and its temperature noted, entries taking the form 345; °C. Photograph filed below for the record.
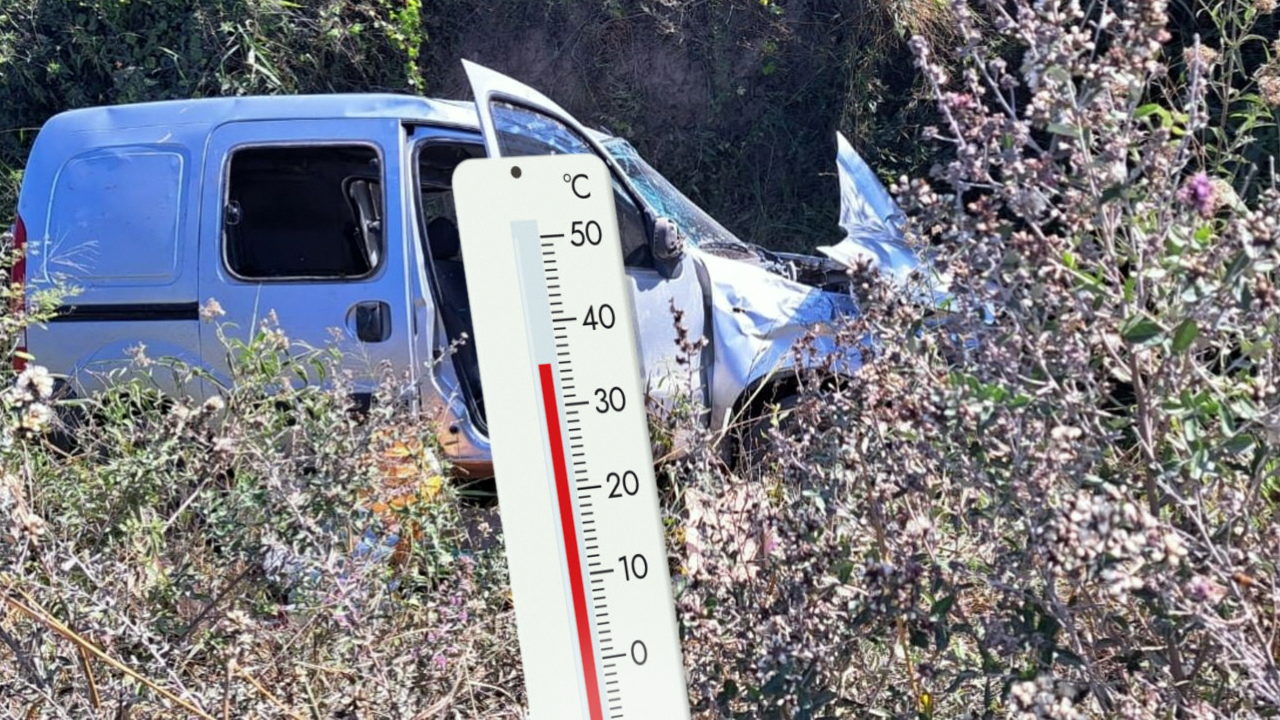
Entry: 35; °C
